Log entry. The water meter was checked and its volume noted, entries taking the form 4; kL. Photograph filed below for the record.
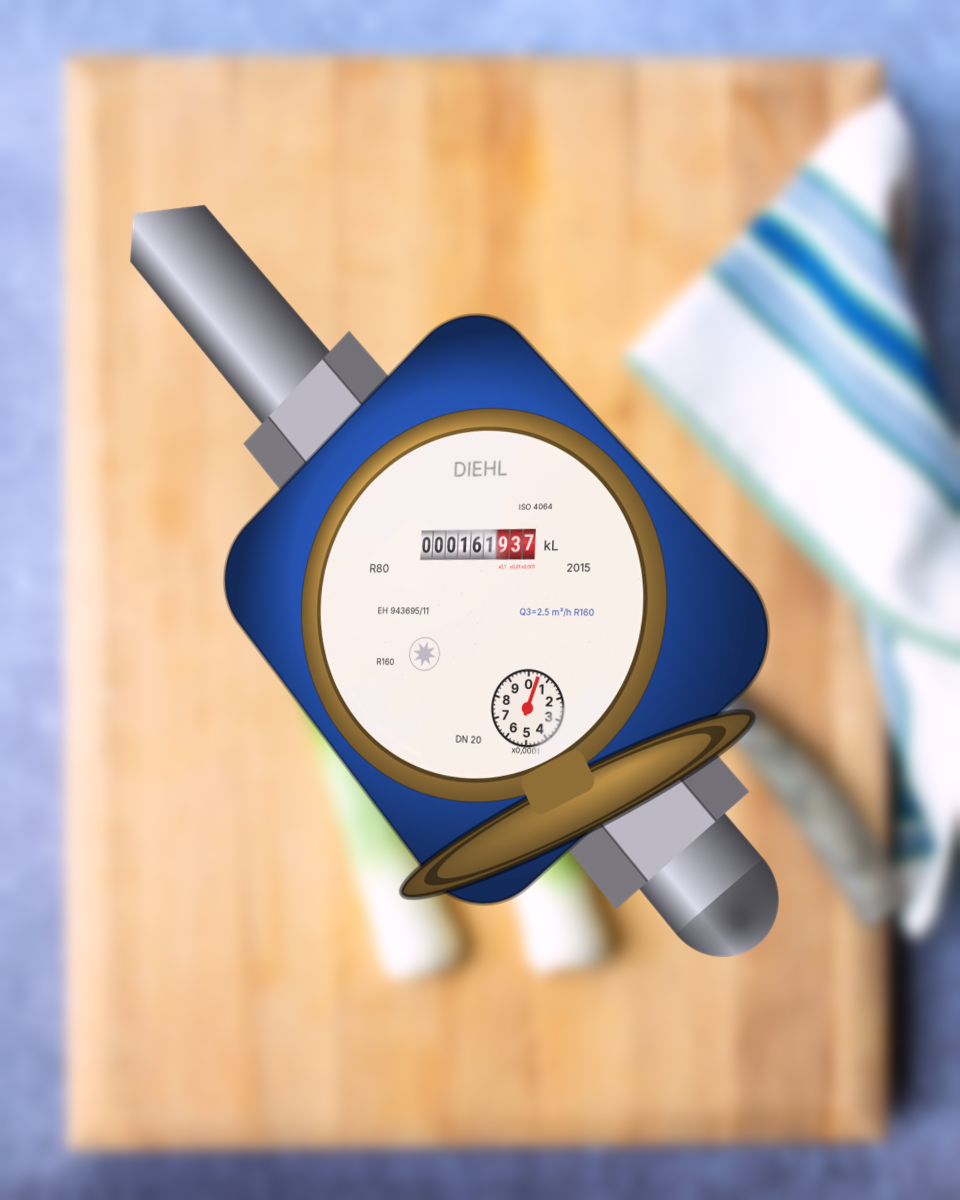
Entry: 161.9370; kL
